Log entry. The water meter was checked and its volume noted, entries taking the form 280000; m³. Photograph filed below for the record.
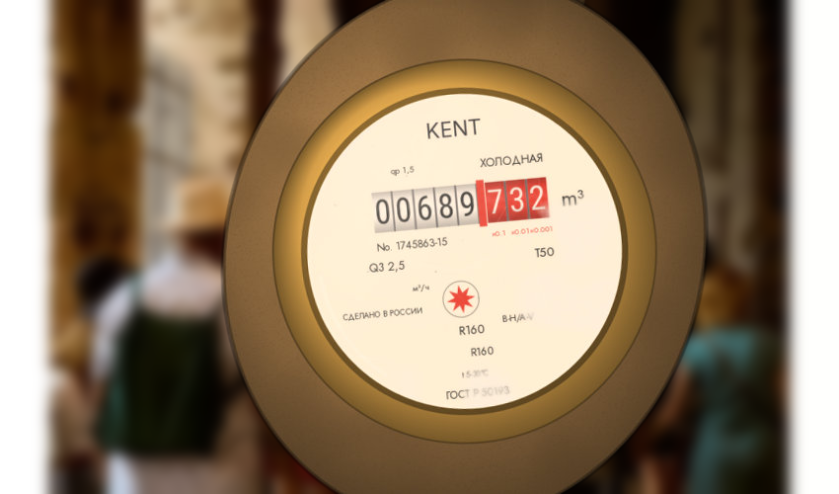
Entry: 689.732; m³
